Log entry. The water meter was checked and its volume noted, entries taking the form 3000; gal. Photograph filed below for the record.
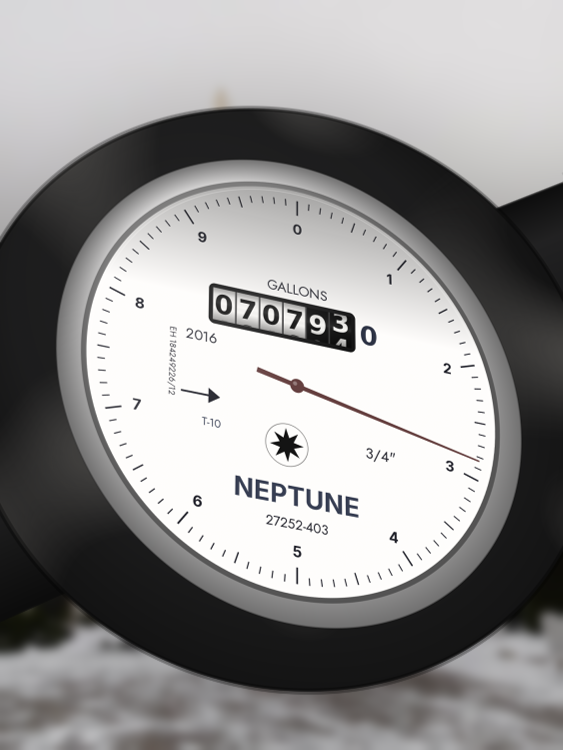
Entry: 707932.8; gal
